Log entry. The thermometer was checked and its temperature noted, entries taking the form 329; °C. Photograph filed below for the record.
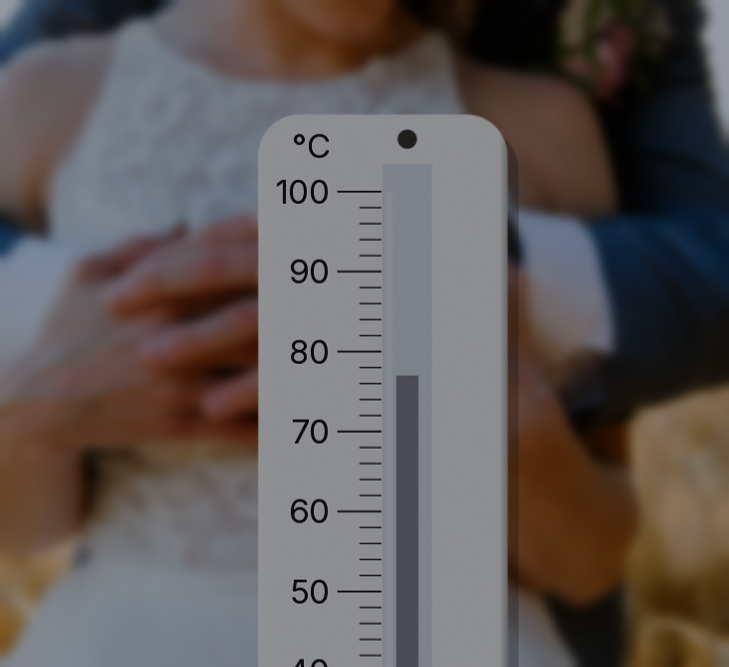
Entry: 77; °C
